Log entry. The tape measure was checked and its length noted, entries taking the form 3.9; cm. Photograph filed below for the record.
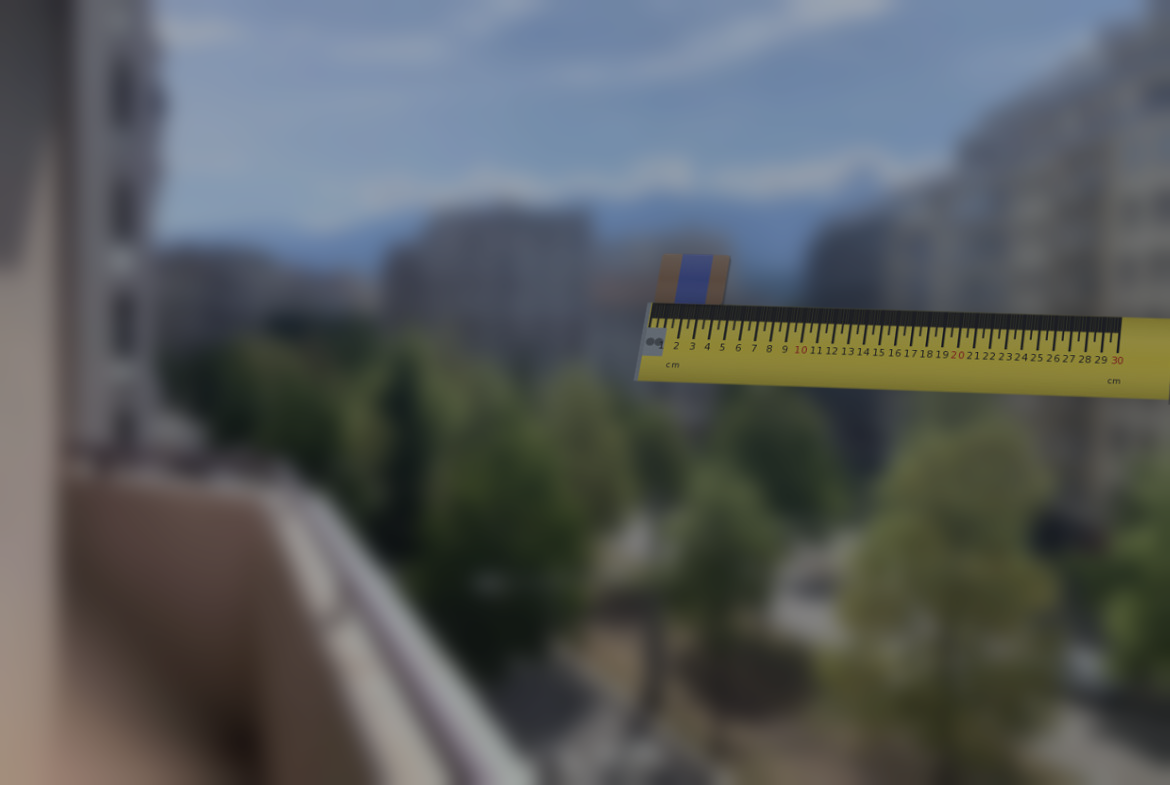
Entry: 4.5; cm
